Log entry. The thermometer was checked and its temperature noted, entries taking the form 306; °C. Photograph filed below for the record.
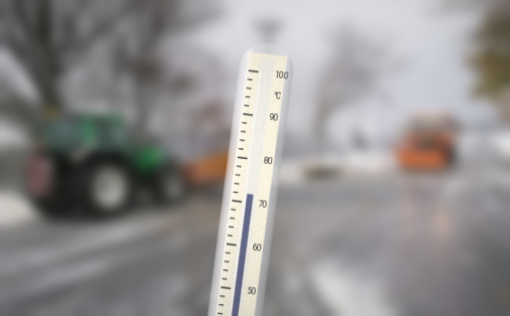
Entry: 72; °C
